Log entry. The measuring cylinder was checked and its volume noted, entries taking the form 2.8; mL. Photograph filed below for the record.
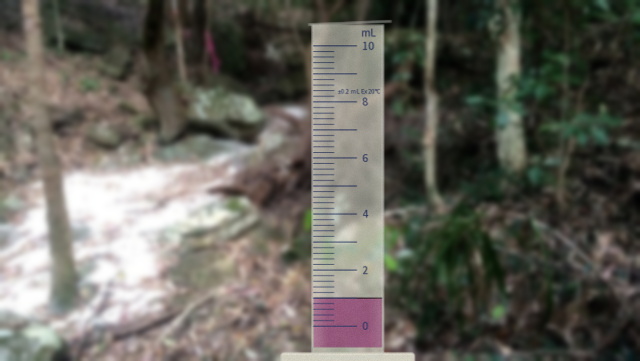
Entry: 1; mL
